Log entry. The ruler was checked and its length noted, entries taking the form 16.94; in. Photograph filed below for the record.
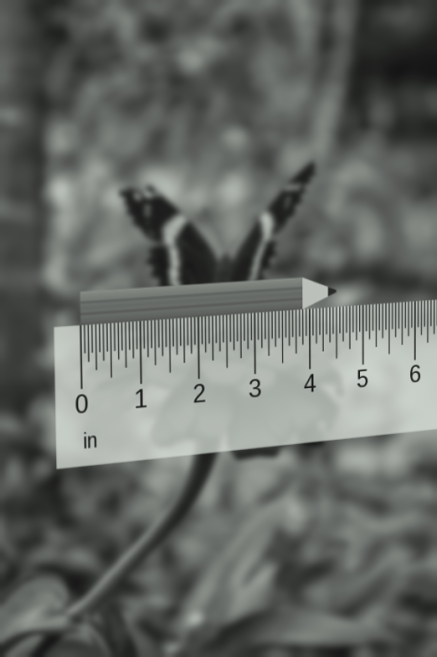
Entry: 4.5; in
